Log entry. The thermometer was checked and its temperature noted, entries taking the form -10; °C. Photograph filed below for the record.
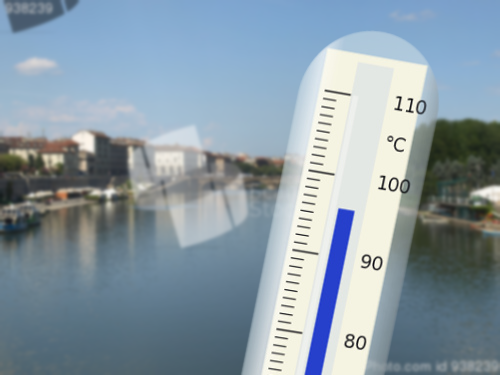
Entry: 96; °C
